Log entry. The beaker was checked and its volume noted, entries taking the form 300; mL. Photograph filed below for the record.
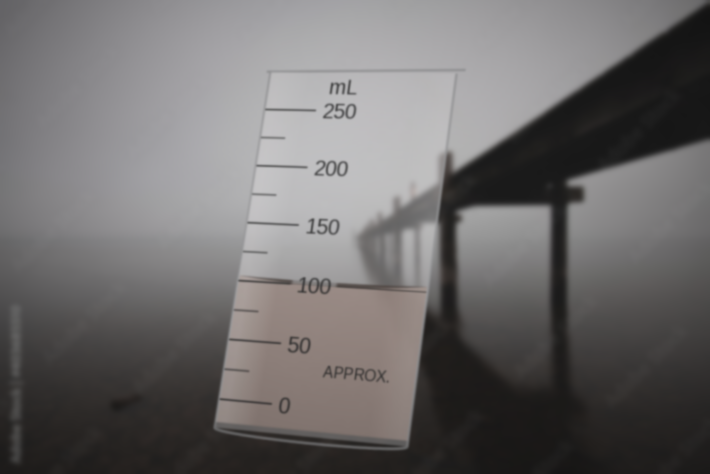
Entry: 100; mL
